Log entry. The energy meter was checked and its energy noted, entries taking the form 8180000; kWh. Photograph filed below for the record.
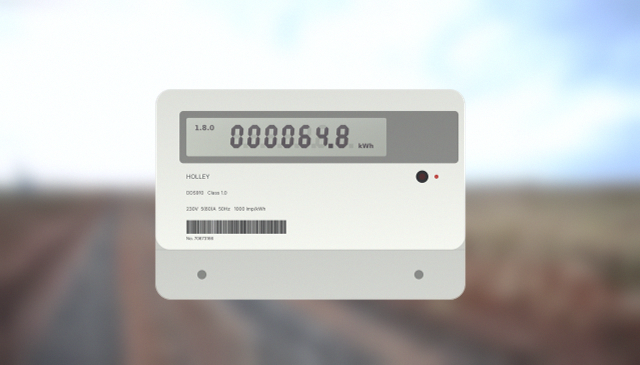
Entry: 64.8; kWh
